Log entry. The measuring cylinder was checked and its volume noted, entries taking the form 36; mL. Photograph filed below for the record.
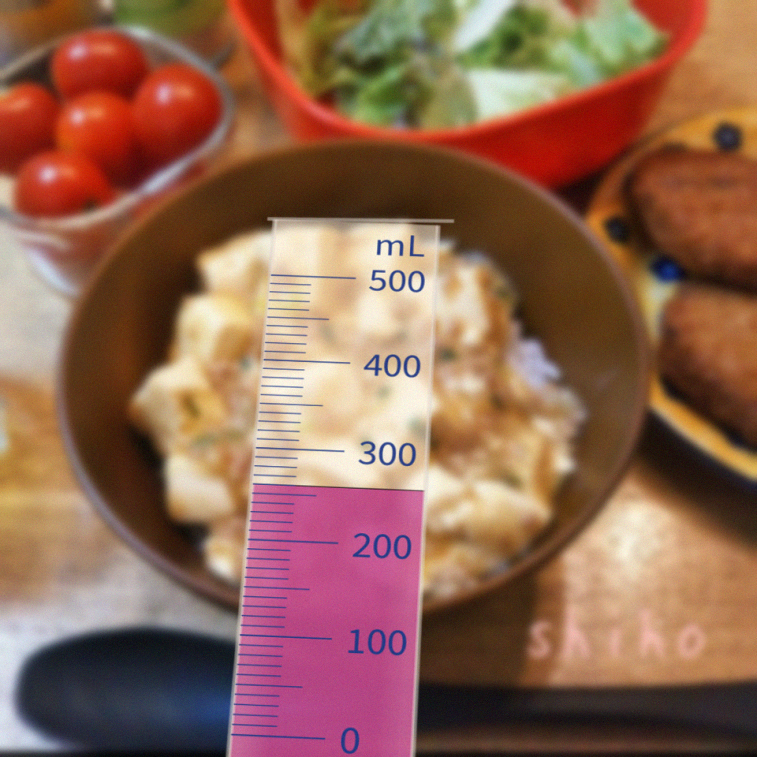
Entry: 260; mL
